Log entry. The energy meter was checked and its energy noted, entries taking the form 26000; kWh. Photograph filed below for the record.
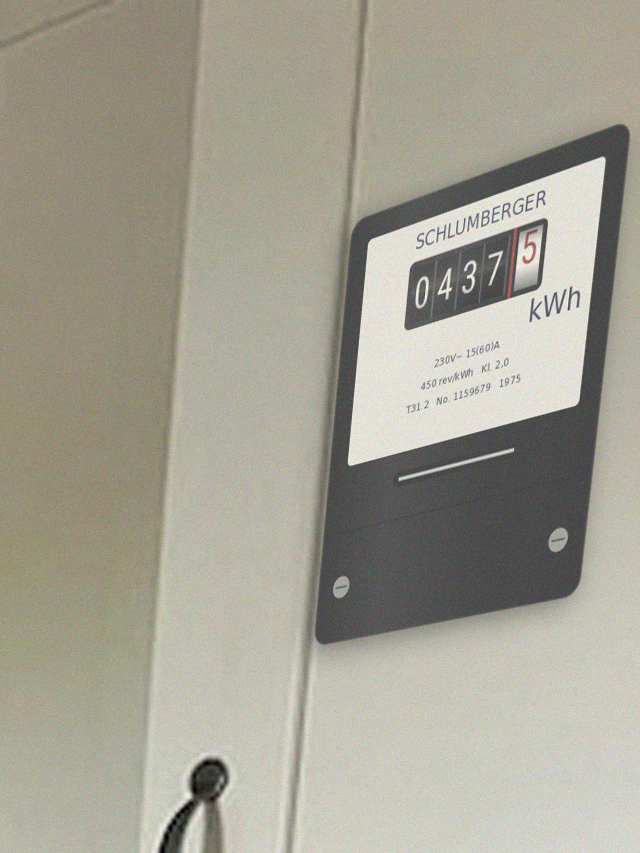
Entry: 437.5; kWh
